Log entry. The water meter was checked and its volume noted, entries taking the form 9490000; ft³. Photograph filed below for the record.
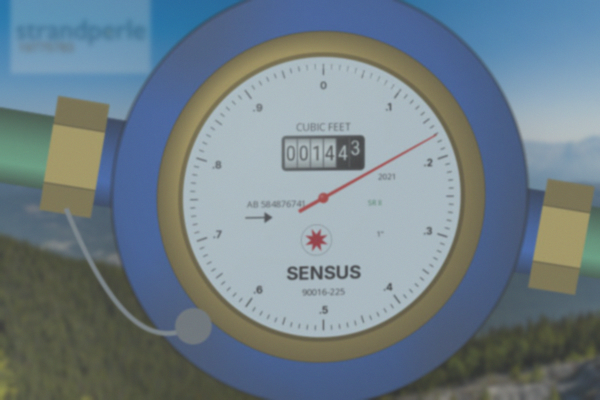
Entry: 1443.17; ft³
